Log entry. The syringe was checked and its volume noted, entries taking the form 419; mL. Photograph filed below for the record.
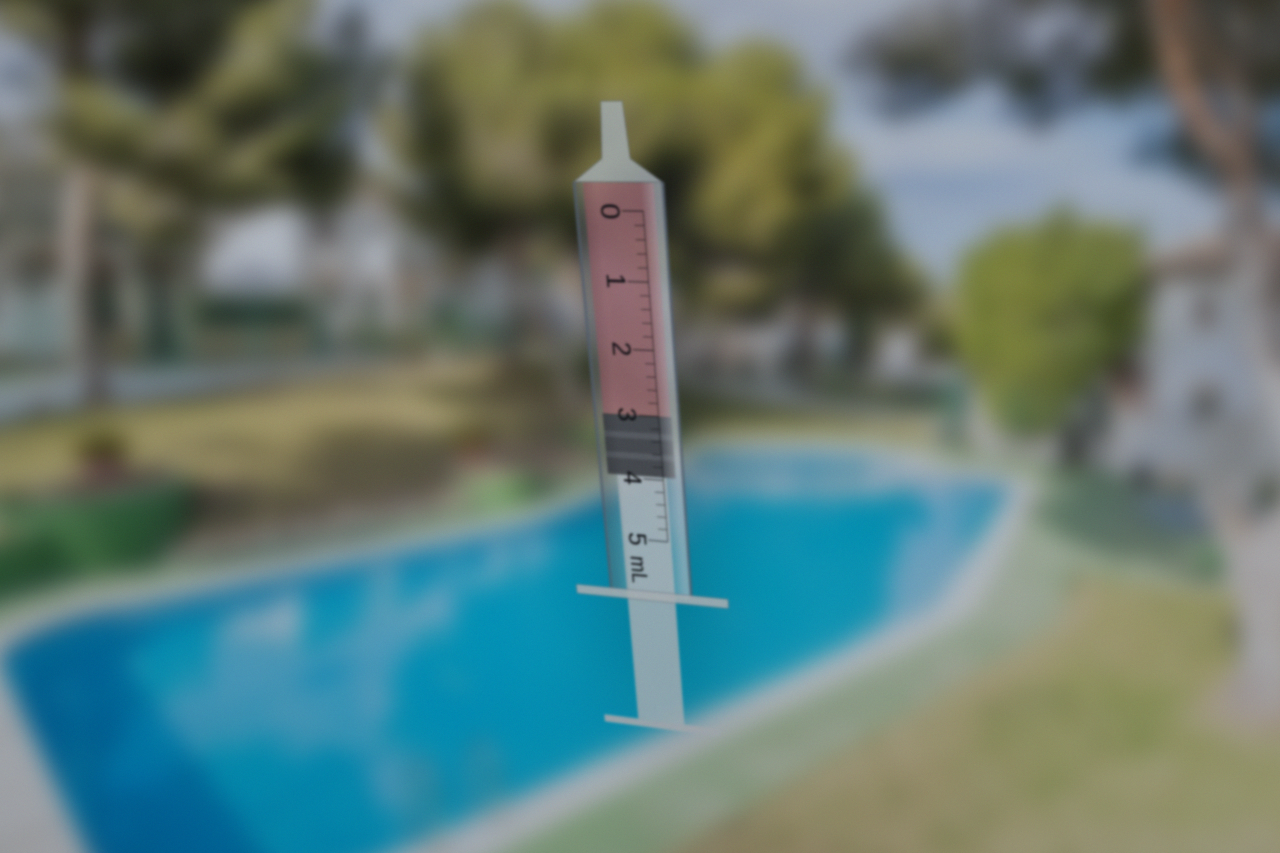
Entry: 3; mL
